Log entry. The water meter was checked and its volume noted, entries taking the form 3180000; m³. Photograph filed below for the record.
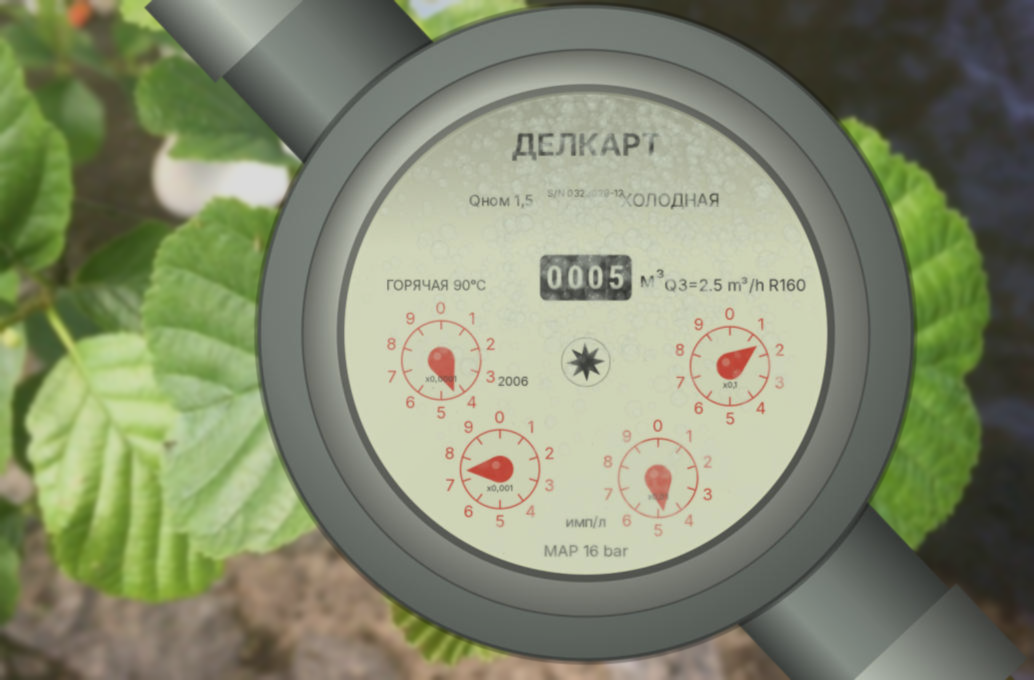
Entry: 5.1474; m³
